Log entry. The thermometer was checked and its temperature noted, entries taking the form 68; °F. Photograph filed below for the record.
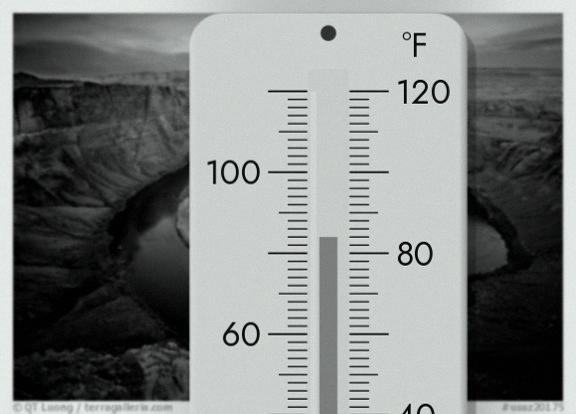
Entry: 84; °F
